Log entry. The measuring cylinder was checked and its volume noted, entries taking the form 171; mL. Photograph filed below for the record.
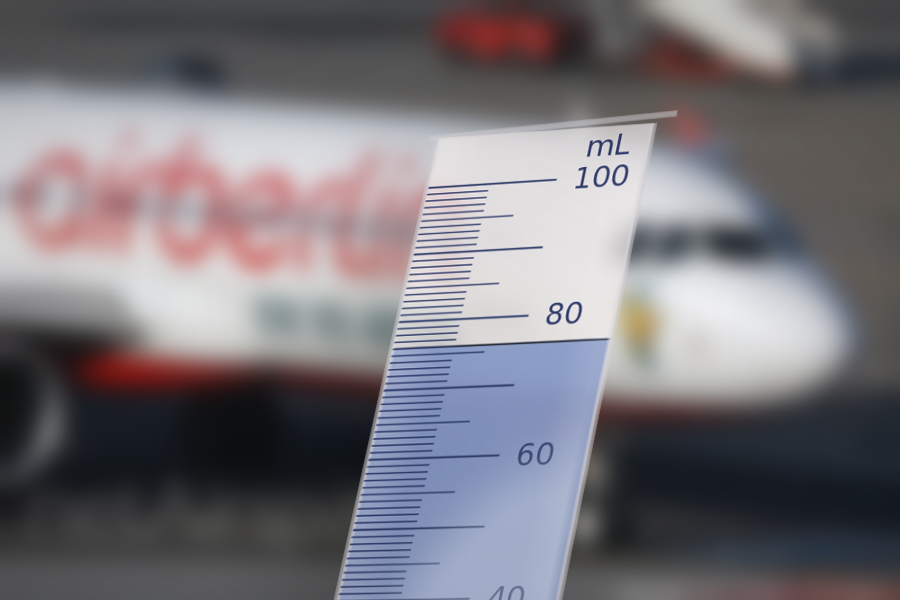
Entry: 76; mL
